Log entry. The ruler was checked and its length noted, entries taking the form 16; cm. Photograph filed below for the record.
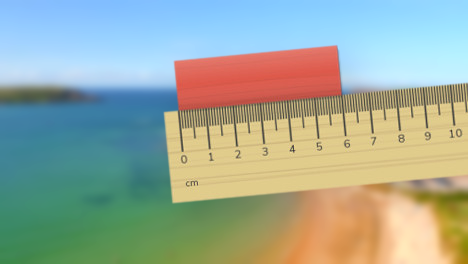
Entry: 6; cm
